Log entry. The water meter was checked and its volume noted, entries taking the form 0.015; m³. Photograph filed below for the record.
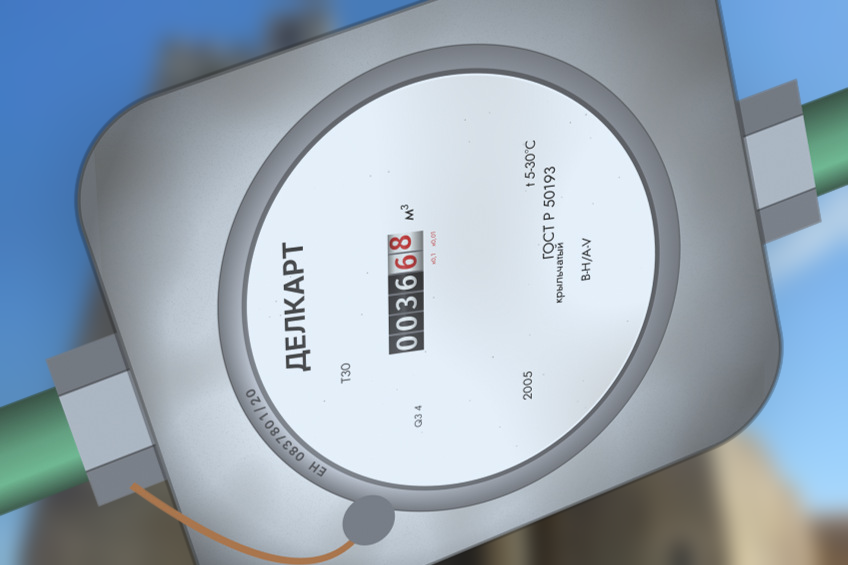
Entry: 36.68; m³
